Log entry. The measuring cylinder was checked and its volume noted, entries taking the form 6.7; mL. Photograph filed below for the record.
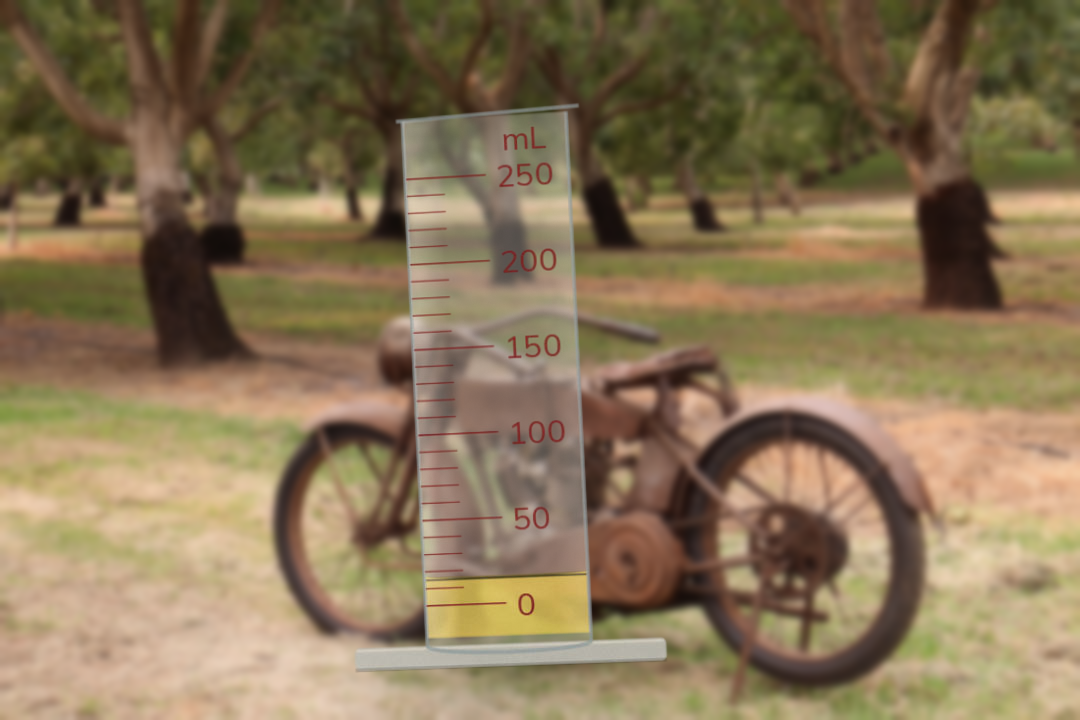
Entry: 15; mL
